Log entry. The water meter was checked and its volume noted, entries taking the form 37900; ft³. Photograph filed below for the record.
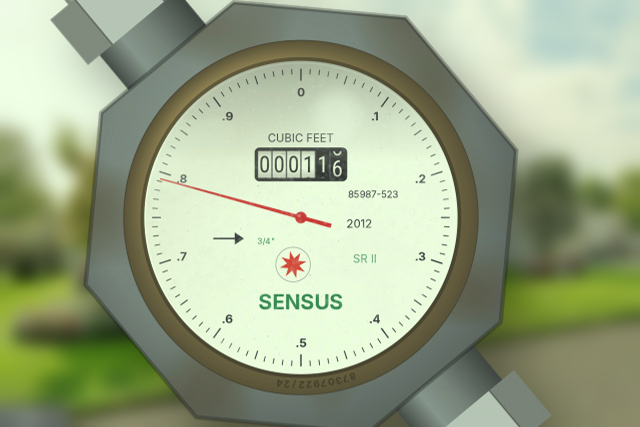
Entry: 115.79; ft³
